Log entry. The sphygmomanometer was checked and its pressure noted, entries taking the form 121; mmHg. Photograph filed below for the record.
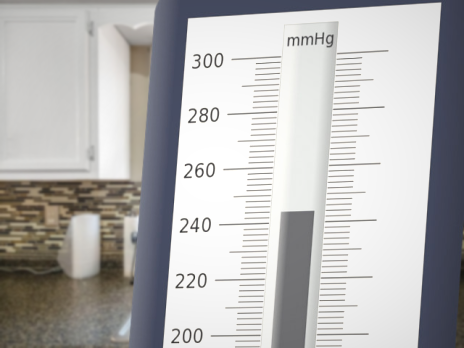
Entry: 244; mmHg
